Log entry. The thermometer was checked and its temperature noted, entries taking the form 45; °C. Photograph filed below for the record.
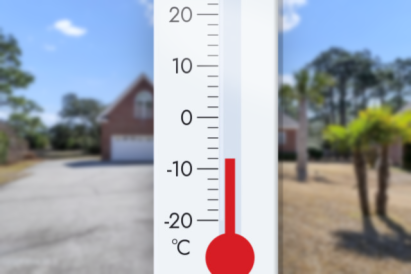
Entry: -8; °C
